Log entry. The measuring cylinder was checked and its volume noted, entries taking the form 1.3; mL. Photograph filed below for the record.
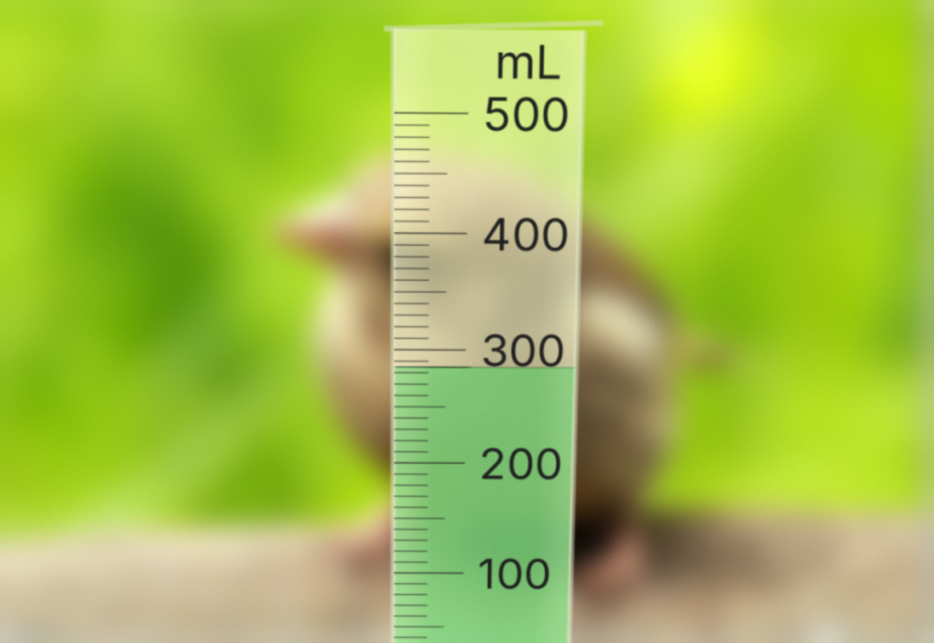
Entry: 285; mL
